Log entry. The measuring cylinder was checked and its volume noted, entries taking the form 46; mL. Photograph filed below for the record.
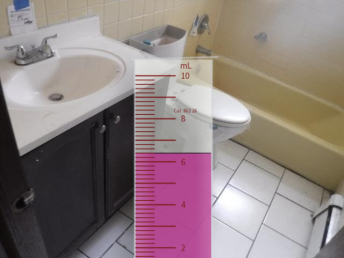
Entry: 6.4; mL
